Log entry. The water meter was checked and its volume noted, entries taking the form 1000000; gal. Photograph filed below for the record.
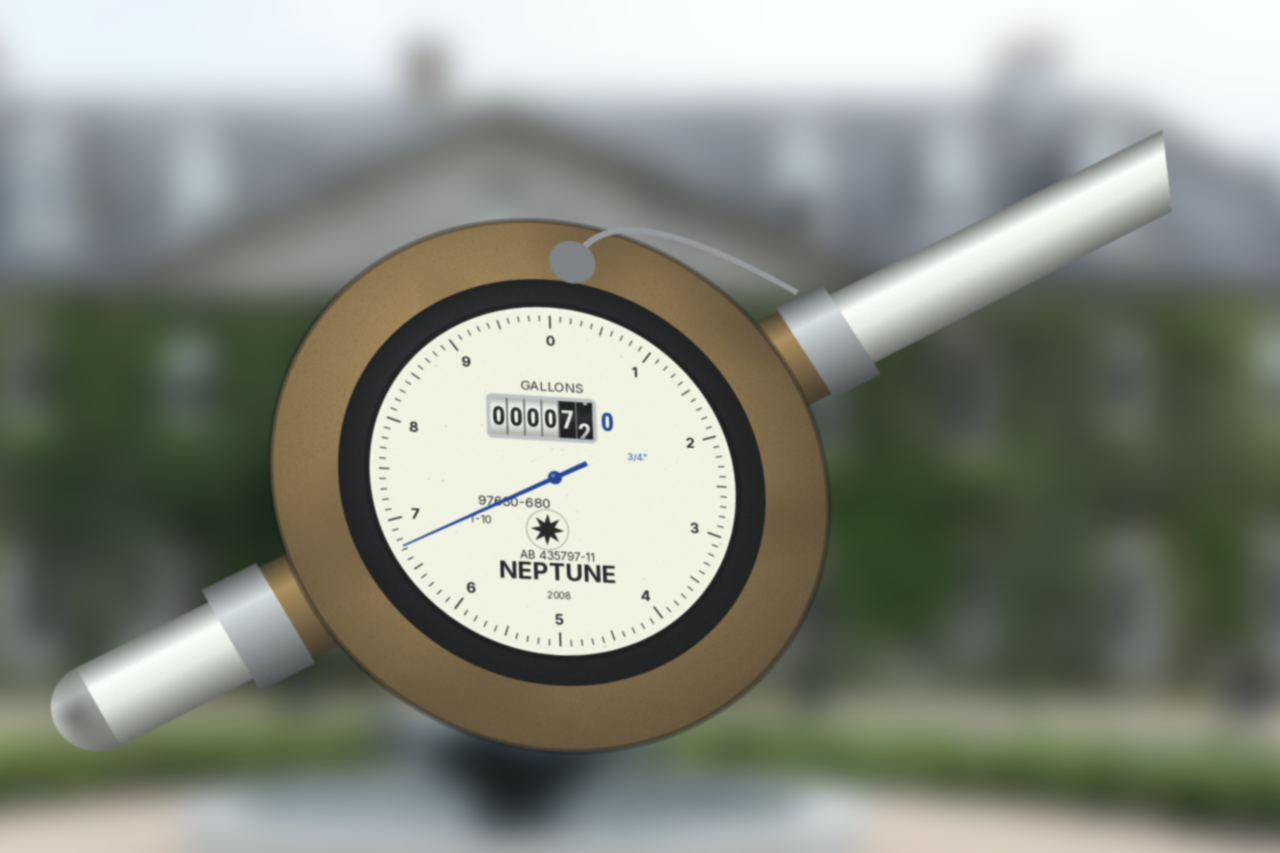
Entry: 716.7; gal
